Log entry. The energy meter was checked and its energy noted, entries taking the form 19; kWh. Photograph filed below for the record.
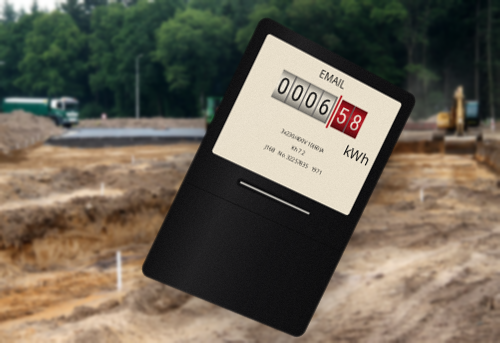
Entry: 6.58; kWh
